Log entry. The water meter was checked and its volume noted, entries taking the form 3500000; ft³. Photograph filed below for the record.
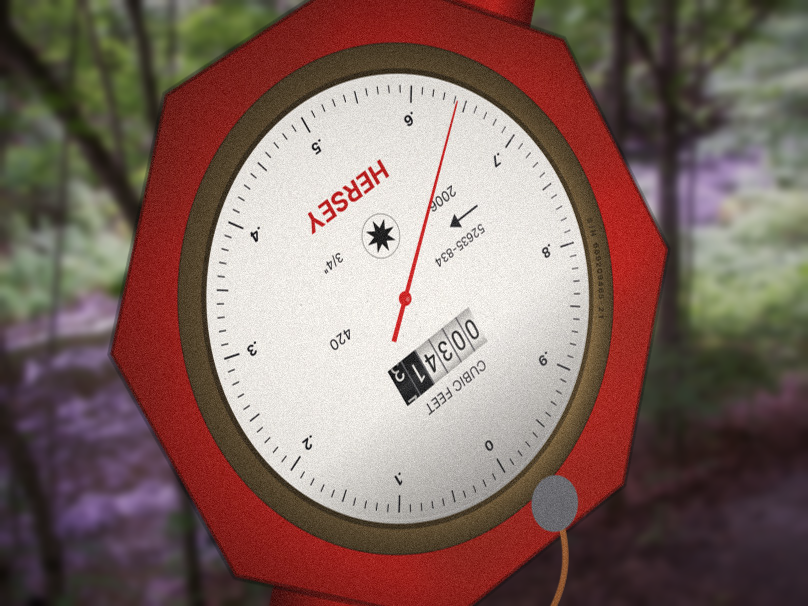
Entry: 3412.64; ft³
